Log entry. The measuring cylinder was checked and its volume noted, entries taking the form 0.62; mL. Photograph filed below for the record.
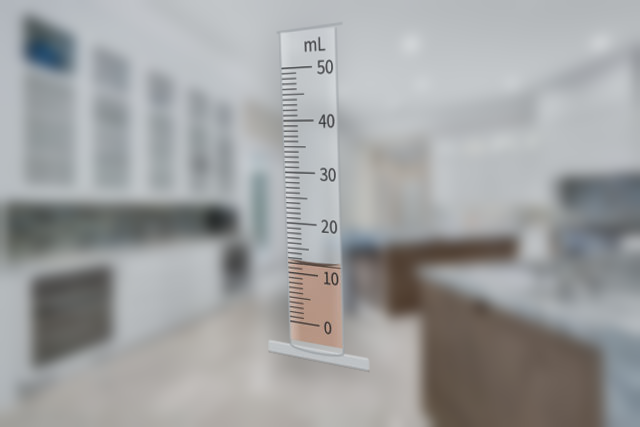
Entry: 12; mL
